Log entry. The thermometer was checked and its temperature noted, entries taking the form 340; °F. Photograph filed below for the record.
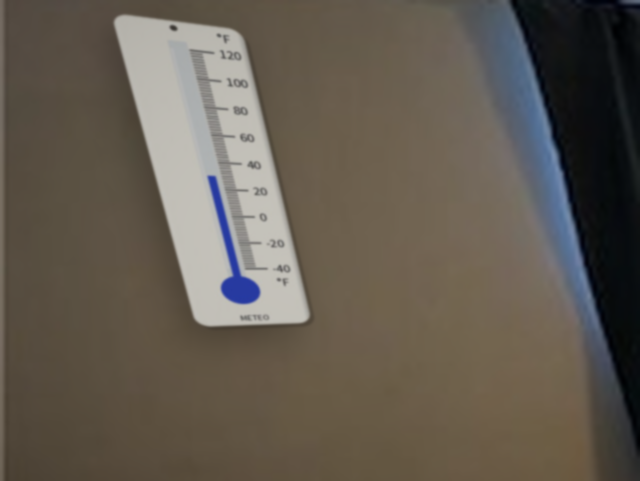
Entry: 30; °F
